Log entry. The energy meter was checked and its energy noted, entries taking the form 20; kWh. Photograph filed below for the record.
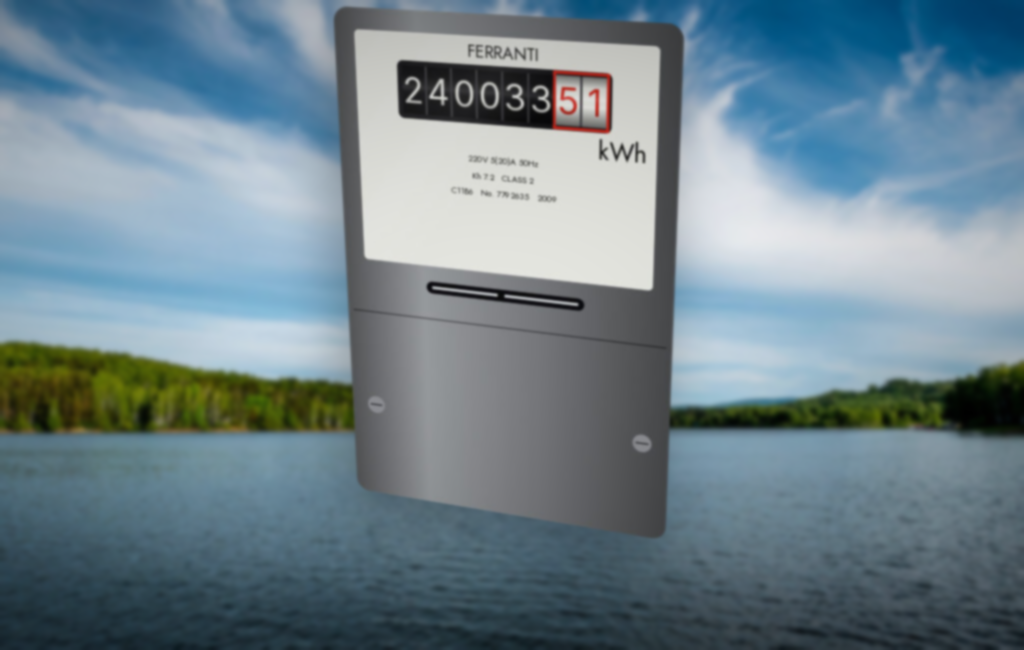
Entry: 240033.51; kWh
